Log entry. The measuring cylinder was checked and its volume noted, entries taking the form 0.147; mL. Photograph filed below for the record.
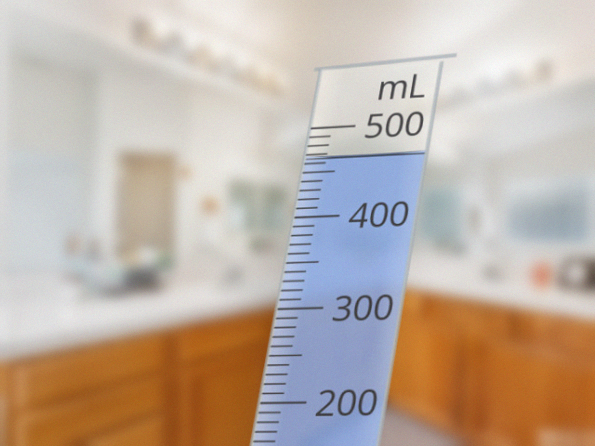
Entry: 465; mL
